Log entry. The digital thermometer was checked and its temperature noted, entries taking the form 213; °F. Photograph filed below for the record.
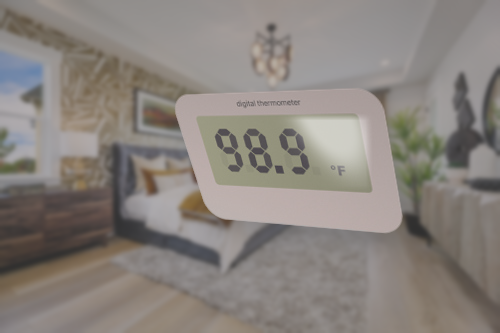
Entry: 98.9; °F
